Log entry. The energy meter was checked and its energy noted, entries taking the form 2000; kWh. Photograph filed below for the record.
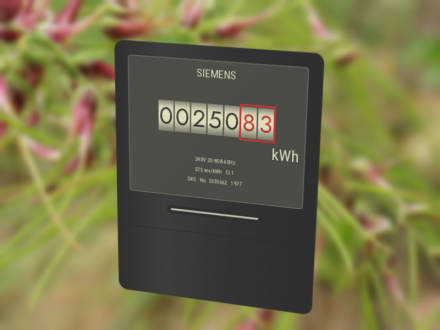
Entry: 250.83; kWh
